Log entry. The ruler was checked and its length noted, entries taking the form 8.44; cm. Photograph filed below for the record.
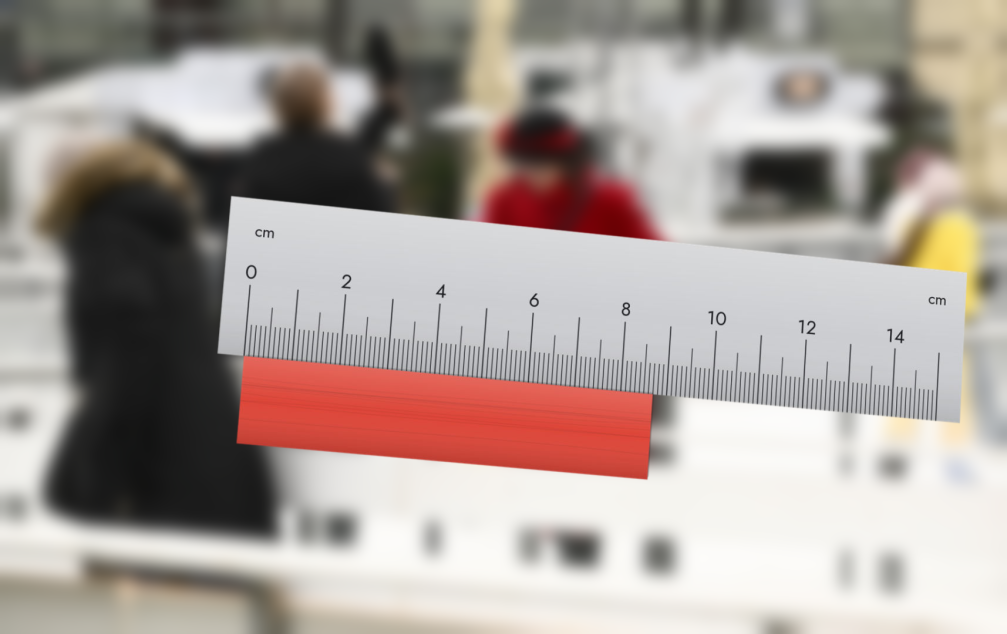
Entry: 8.7; cm
